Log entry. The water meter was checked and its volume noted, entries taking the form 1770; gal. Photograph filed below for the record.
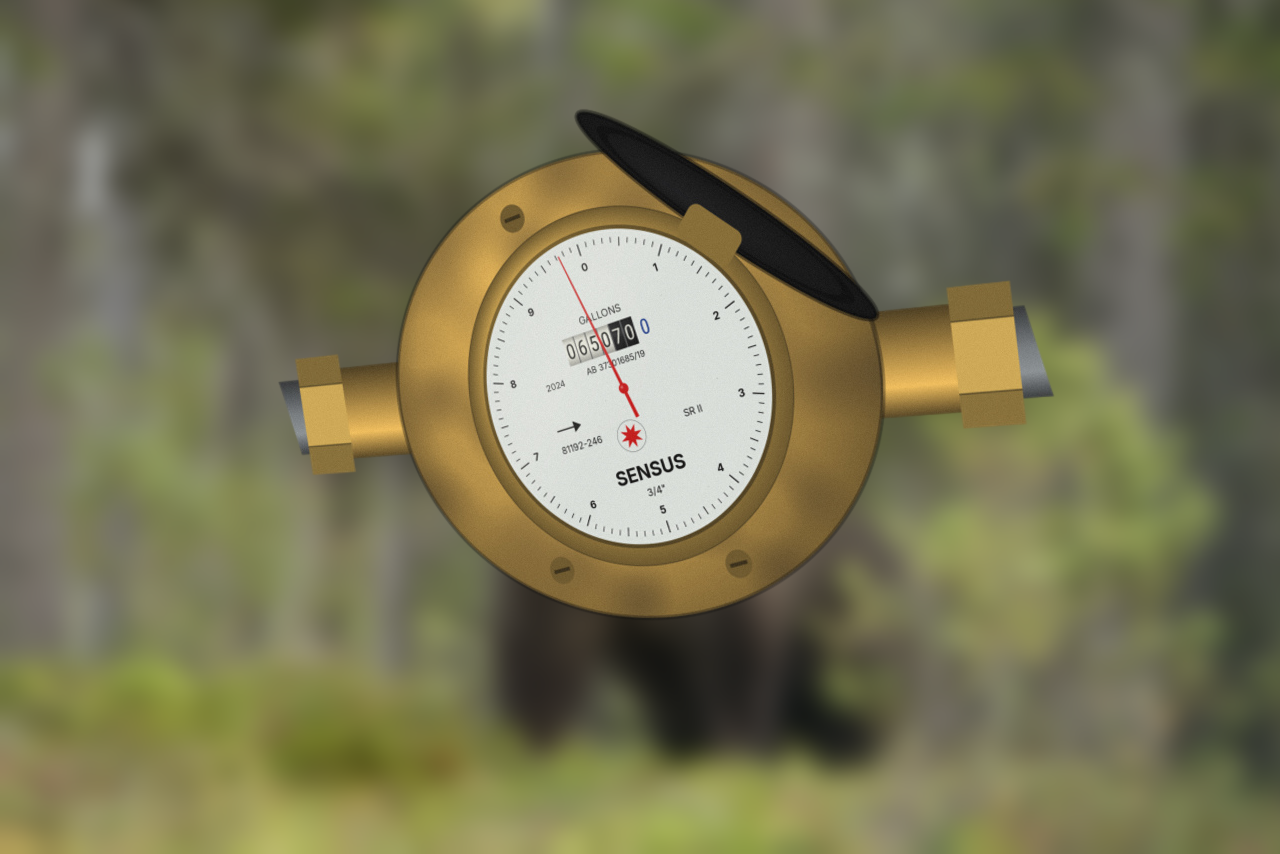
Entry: 650699.7; gal
